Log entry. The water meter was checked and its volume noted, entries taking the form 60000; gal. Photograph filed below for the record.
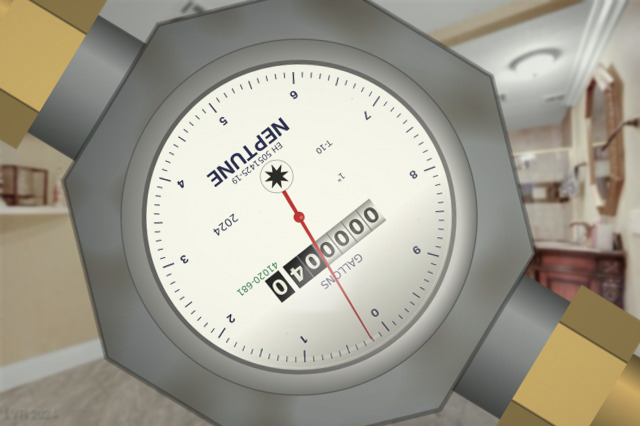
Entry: 40.2; gal
